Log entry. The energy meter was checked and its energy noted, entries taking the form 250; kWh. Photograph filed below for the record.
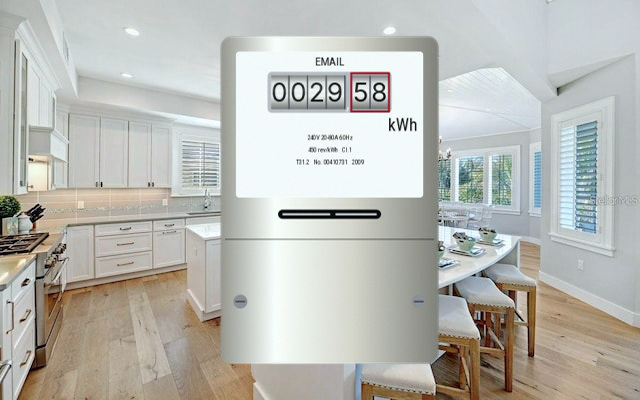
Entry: 29.58; kWh
